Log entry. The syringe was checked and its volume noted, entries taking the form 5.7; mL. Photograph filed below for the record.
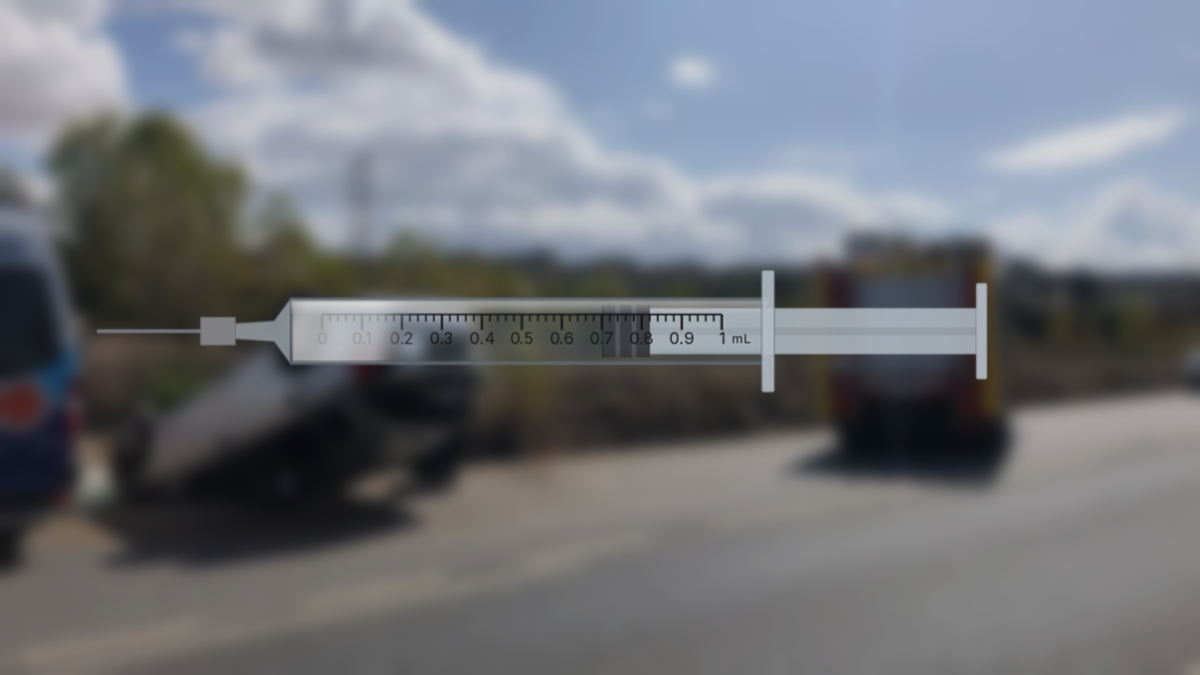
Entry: 0.7; mL
